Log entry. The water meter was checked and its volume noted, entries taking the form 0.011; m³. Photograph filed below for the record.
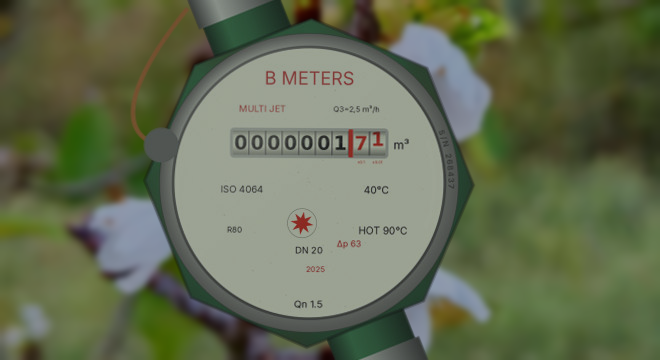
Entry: 1.71; m³
